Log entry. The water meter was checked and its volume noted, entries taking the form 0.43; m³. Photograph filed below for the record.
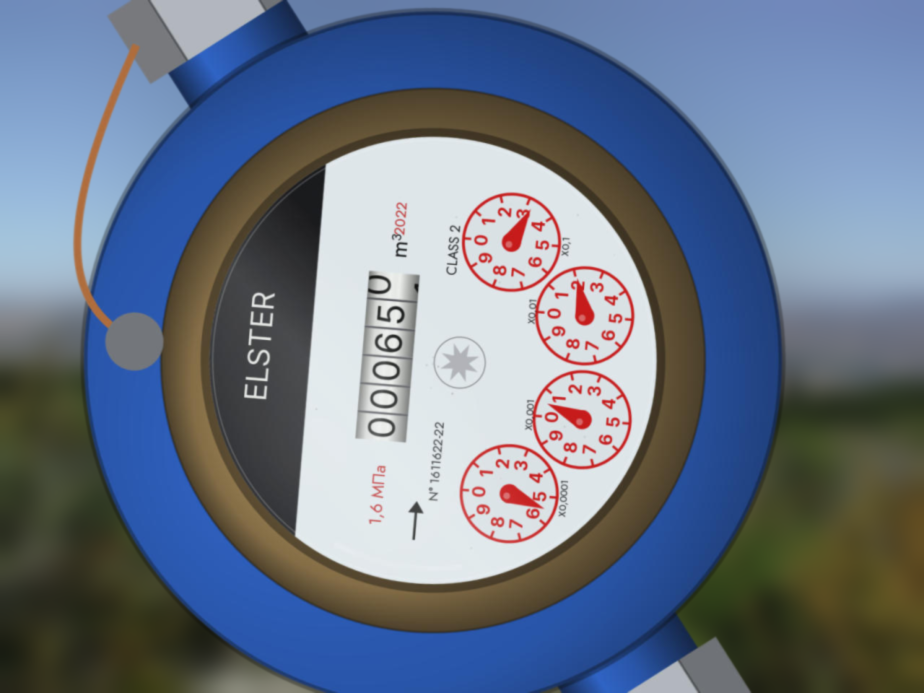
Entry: 650.3205; m³
